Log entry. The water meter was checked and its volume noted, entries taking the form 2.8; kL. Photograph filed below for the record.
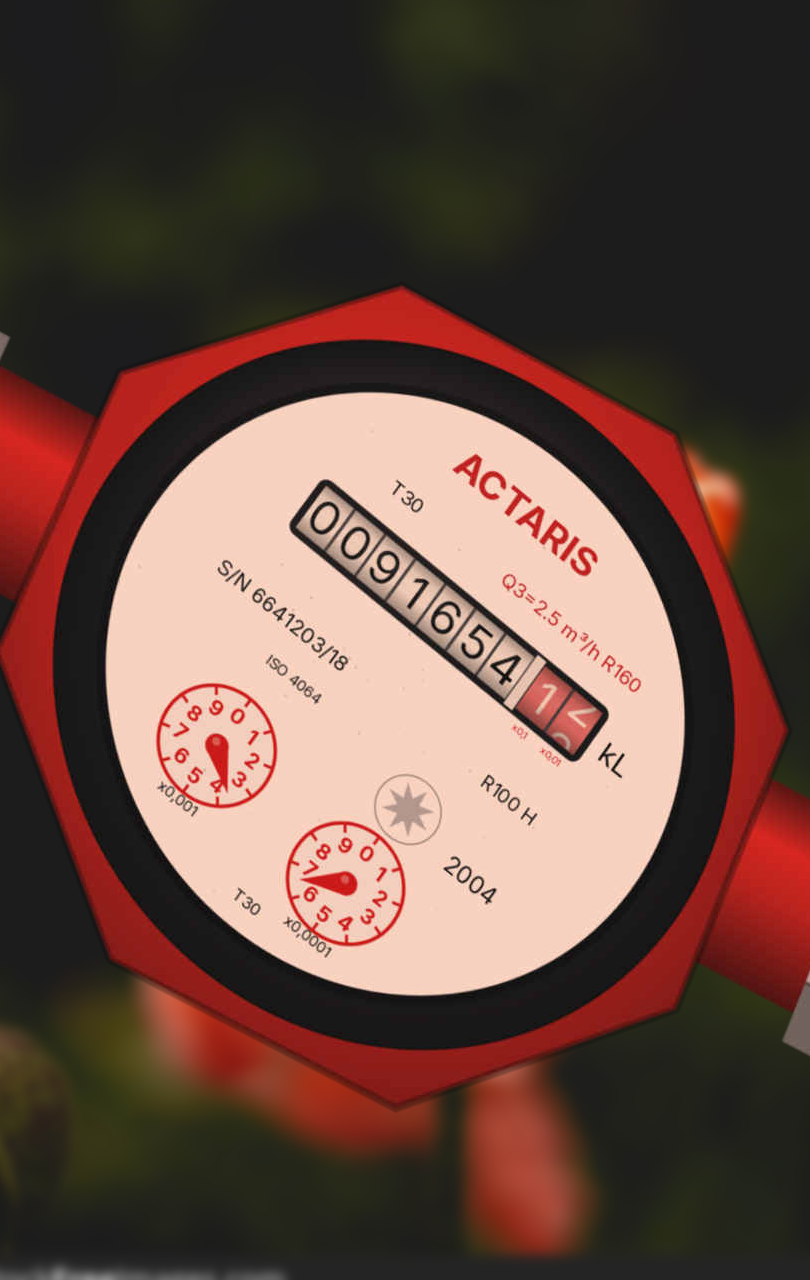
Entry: 91654.1236; kL
